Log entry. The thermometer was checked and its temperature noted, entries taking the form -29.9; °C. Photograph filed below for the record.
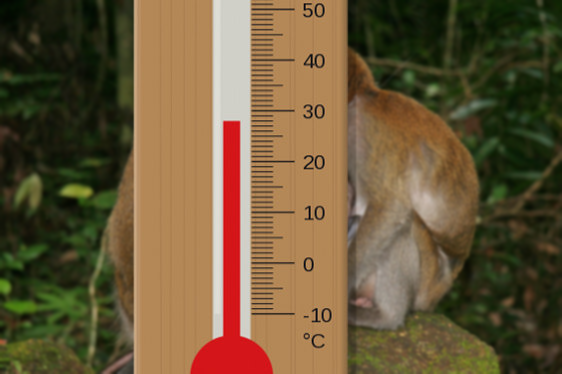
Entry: 28; °C
